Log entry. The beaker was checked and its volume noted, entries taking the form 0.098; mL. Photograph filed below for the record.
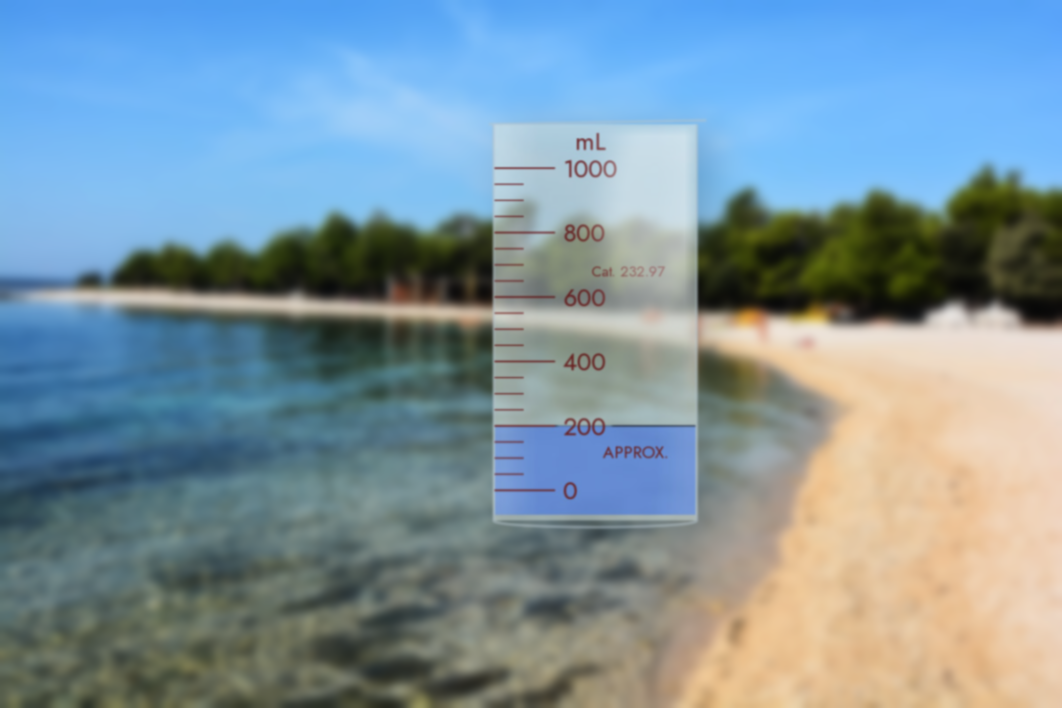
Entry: 200; mL
